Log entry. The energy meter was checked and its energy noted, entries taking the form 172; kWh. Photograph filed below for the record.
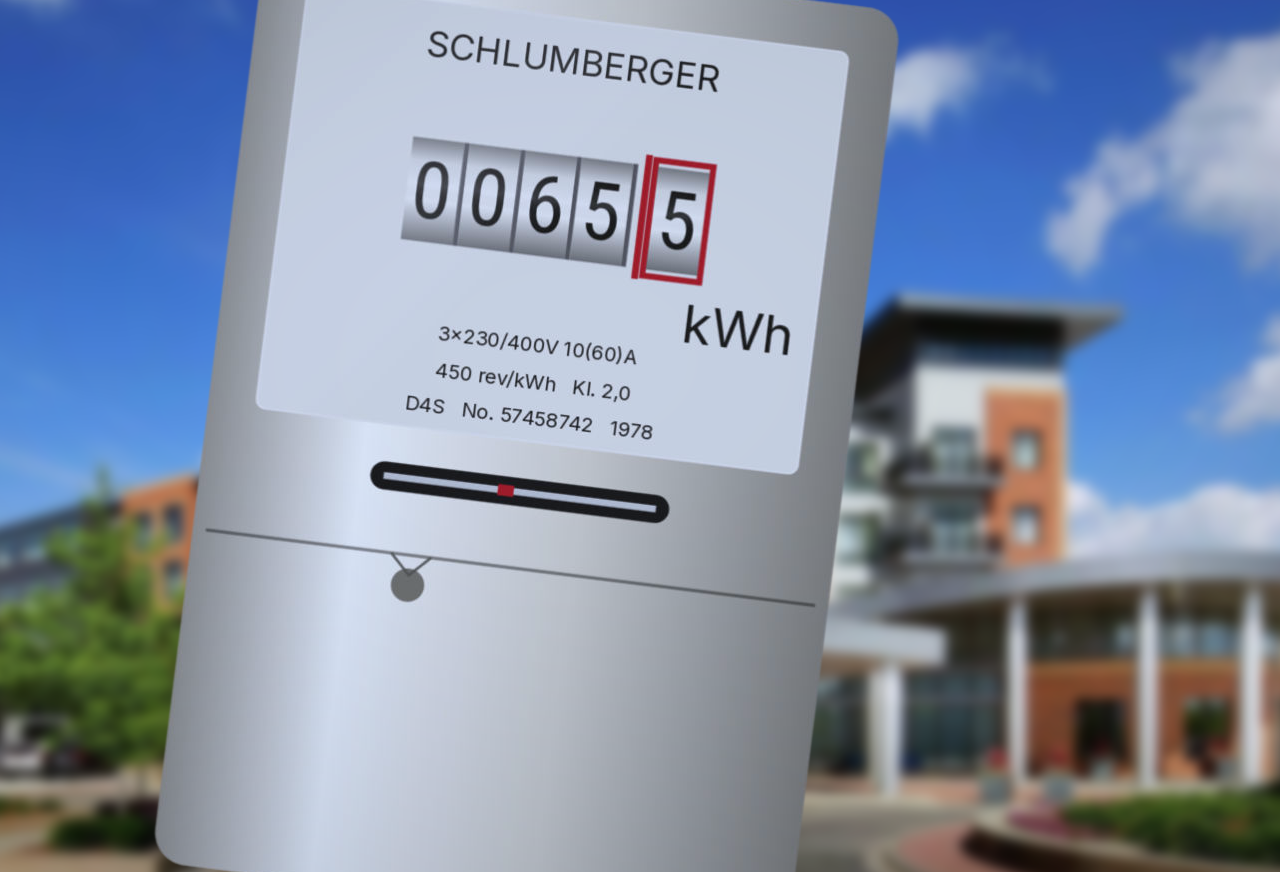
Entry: 65.5; kWh
